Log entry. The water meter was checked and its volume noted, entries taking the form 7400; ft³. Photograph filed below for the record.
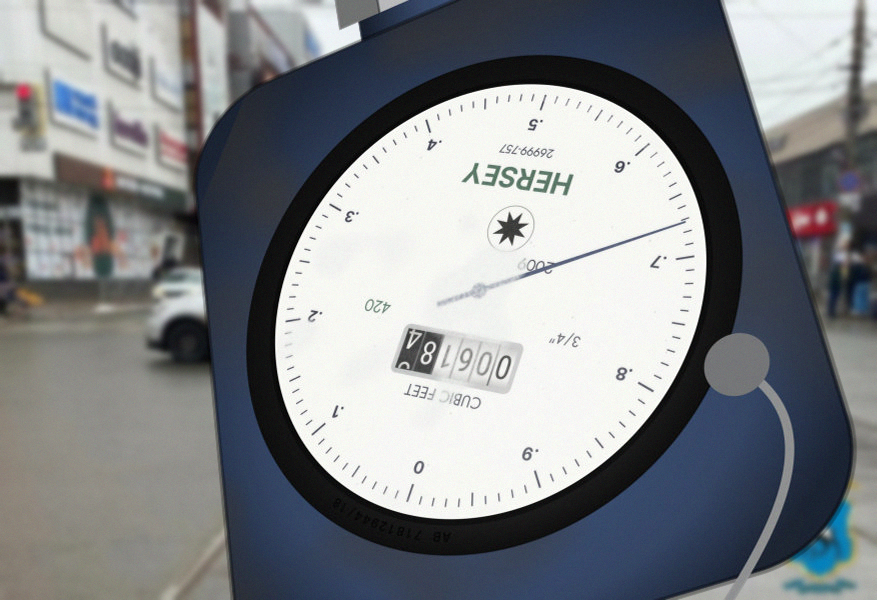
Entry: 6183.67; ft³
